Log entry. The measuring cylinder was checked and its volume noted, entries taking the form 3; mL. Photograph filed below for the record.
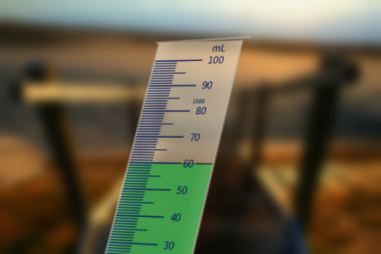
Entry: 60; mL
